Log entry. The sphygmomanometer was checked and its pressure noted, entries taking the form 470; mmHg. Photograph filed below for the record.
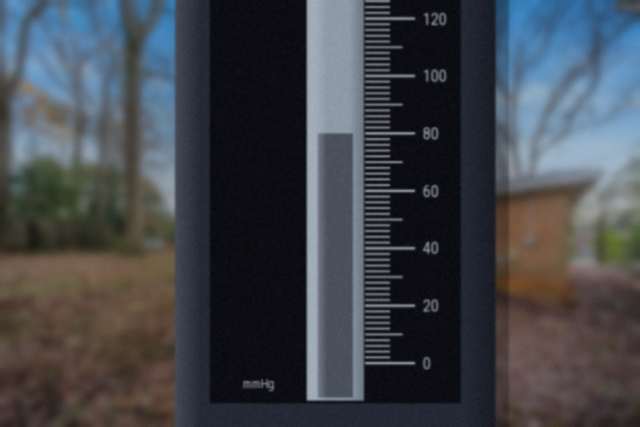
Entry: 80; mmHg
